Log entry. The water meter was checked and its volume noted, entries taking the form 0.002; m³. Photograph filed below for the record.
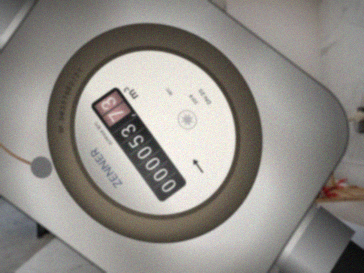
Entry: 53.73; m³
